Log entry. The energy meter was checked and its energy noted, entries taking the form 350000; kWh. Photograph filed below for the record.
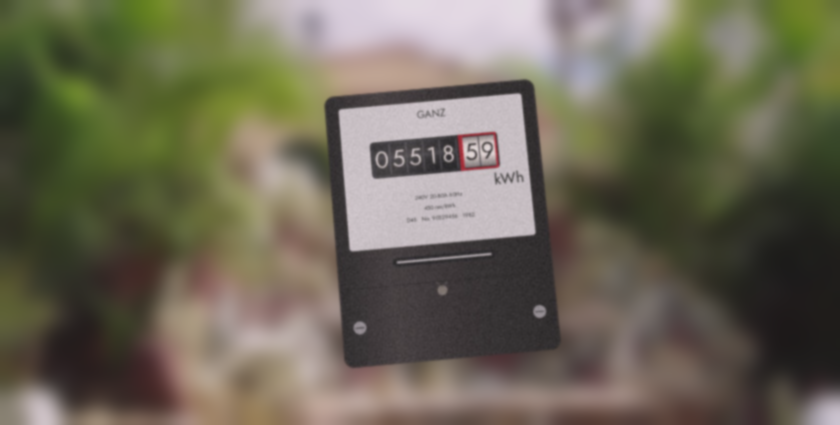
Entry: 5518.59; kWh
